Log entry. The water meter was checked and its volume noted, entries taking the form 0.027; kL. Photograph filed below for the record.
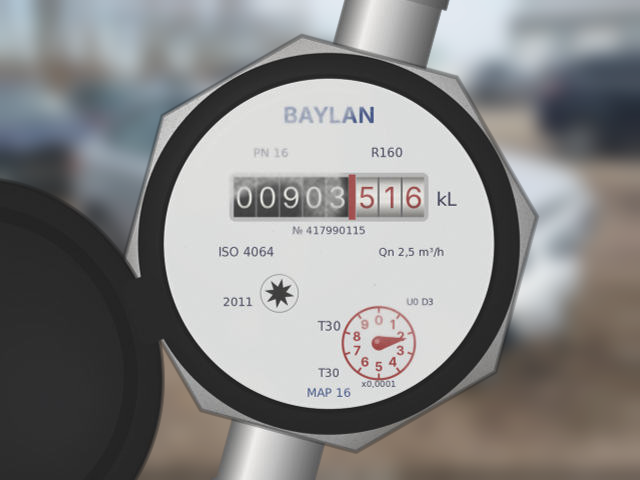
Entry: 903.5162; kL
